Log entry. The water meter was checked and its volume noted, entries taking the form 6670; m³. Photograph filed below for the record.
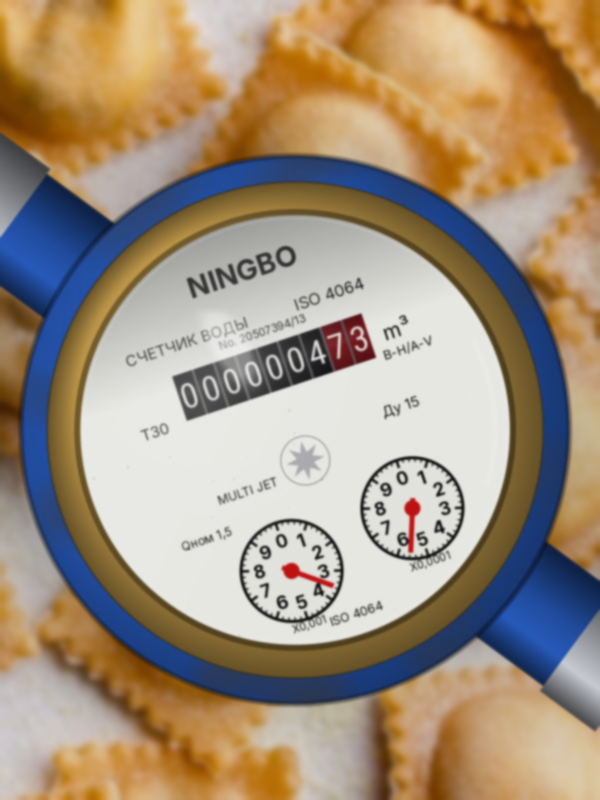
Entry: 4.7335; m³
